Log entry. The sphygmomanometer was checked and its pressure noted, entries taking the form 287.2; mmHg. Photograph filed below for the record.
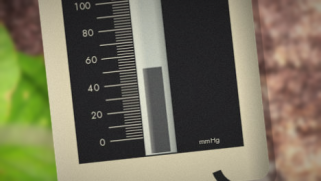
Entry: 50; mmHg
